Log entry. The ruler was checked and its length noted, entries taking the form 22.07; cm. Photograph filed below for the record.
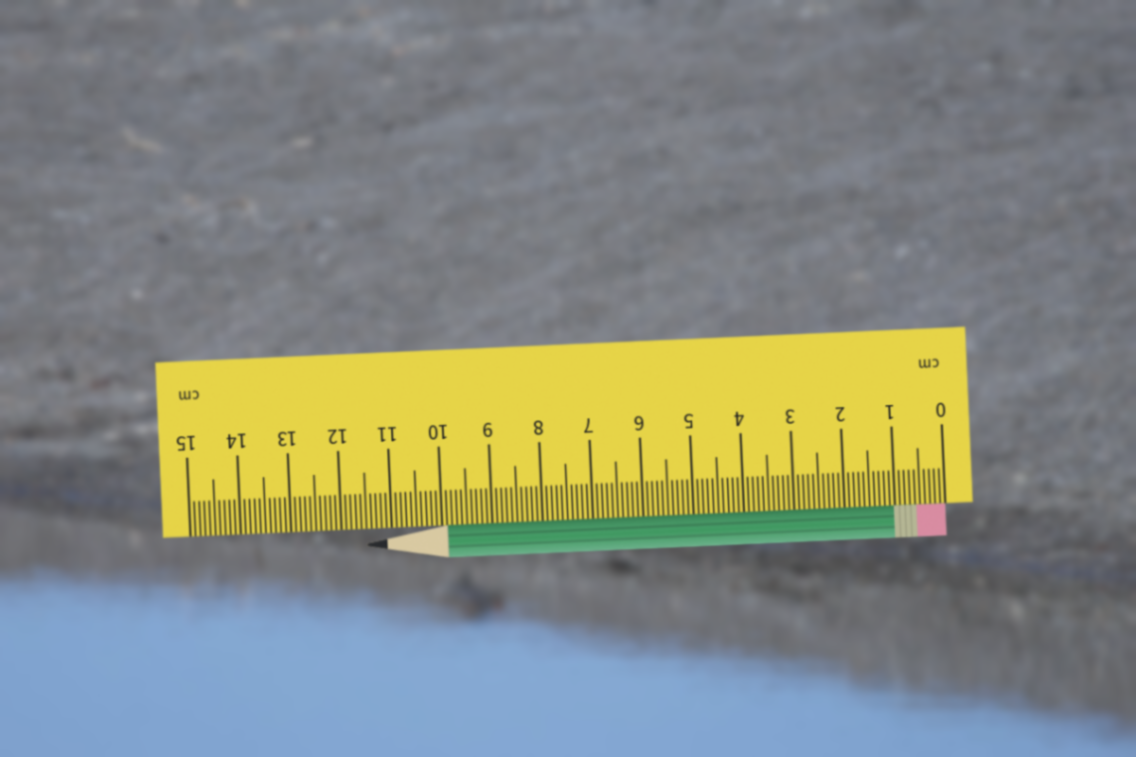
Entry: 11.5; cm
